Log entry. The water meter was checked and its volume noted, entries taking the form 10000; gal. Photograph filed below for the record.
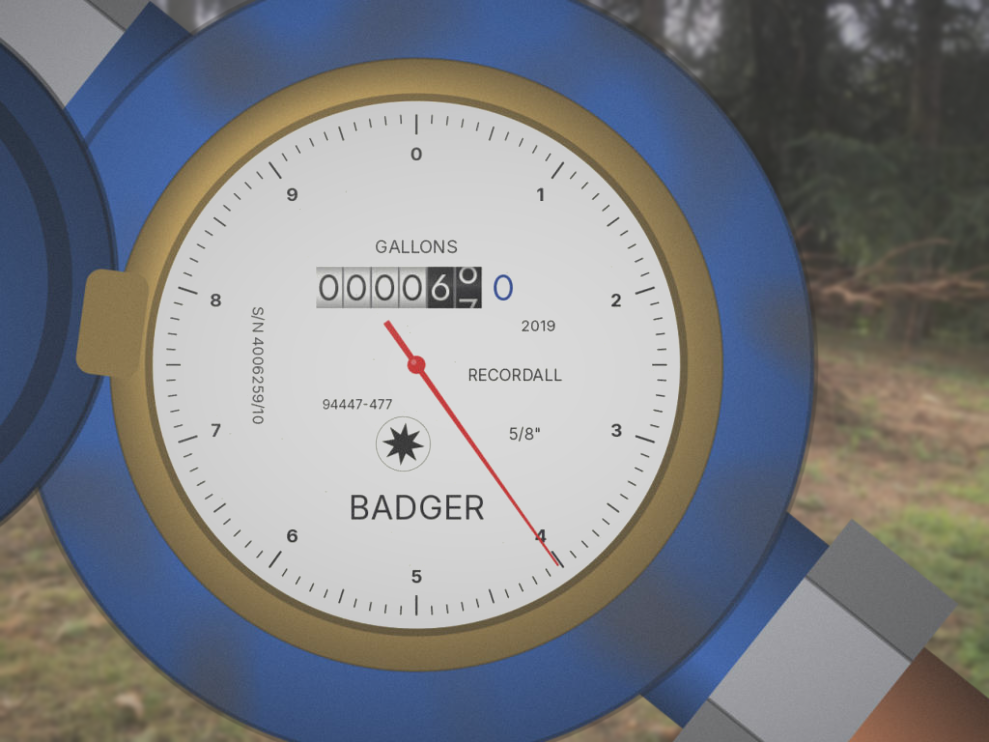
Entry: 664.0; gal
